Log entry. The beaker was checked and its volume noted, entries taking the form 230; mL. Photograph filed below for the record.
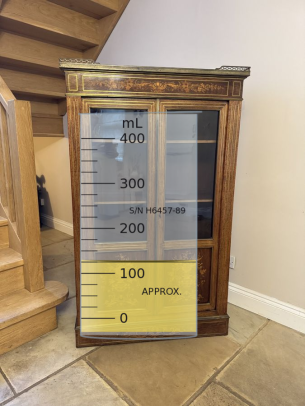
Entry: 125; mL
